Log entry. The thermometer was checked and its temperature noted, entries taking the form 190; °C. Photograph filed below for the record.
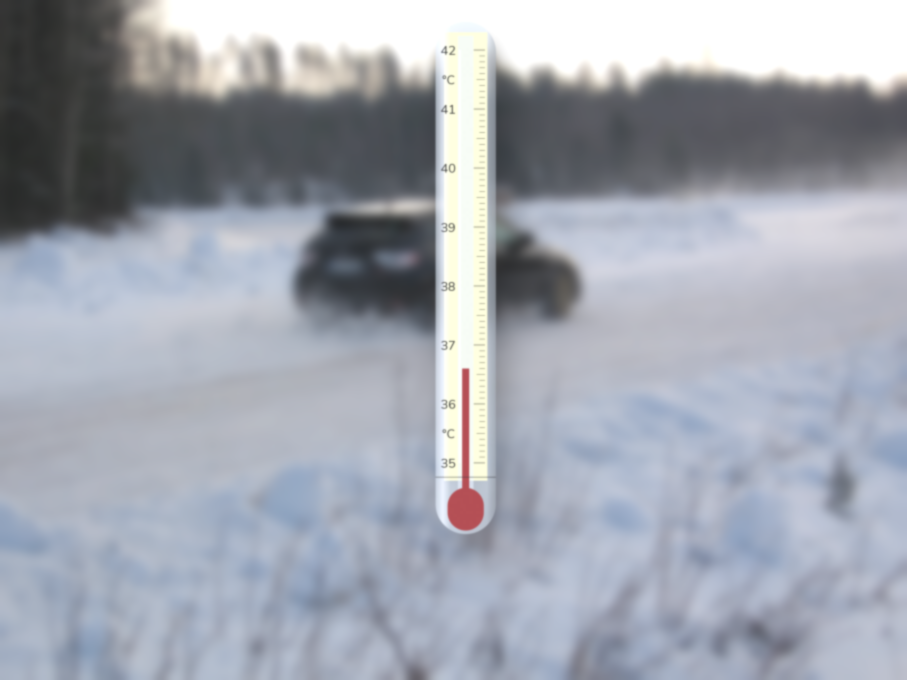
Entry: 36.6; °C
